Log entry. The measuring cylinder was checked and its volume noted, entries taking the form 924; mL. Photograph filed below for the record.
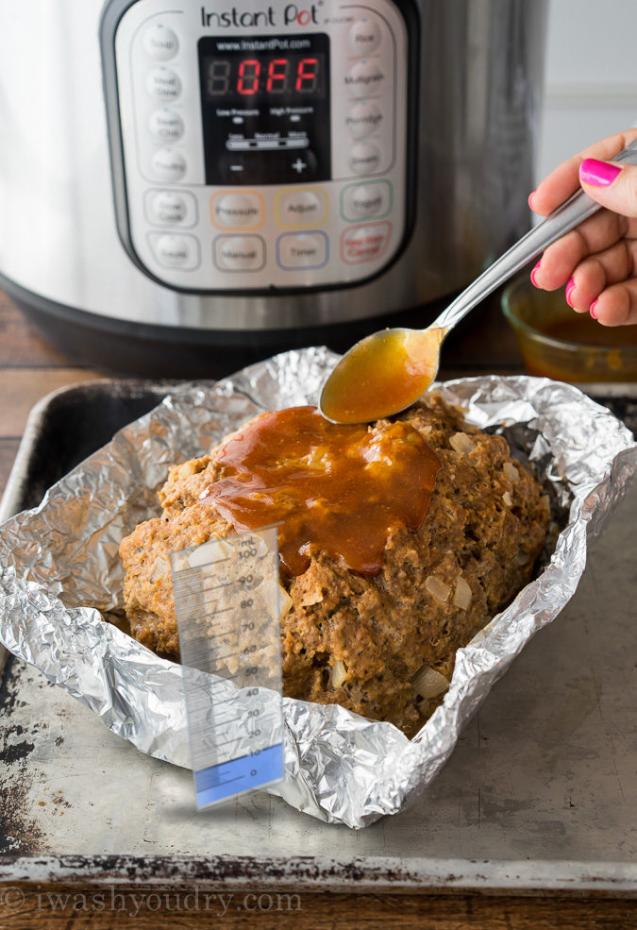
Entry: 10; mL
